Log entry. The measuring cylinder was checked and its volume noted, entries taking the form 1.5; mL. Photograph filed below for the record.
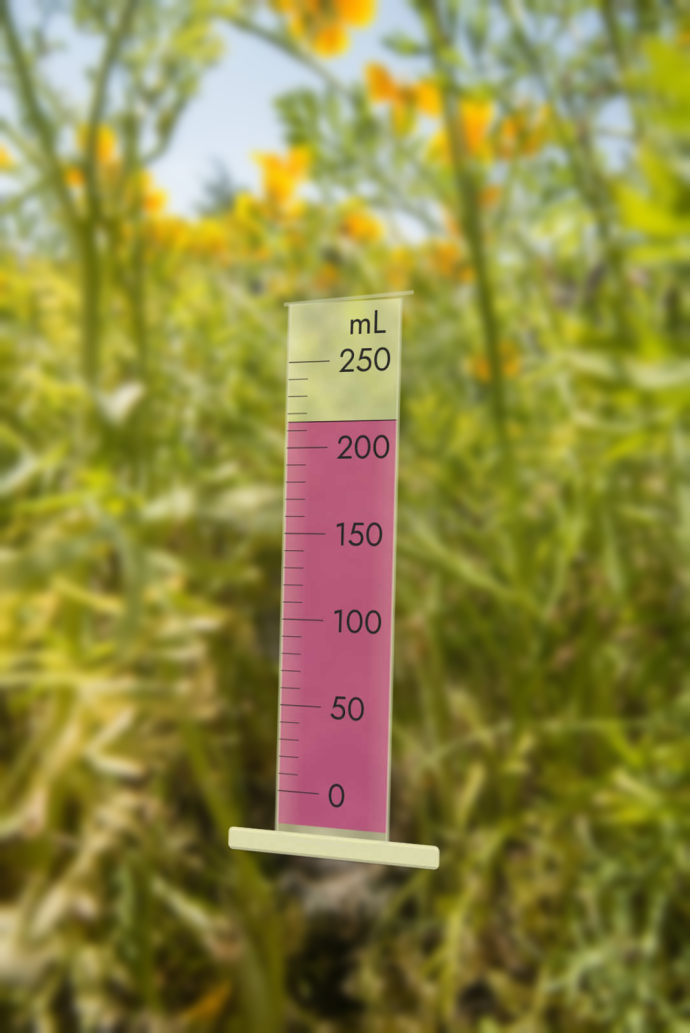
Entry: 215; mL
